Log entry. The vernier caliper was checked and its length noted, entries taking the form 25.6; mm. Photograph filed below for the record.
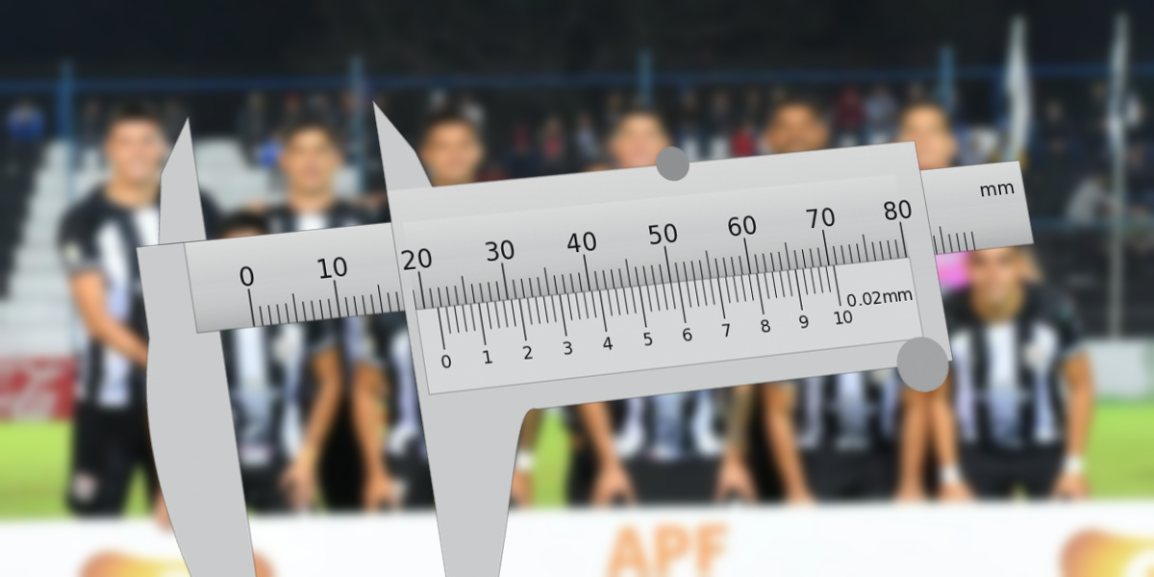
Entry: 21.6; mm
